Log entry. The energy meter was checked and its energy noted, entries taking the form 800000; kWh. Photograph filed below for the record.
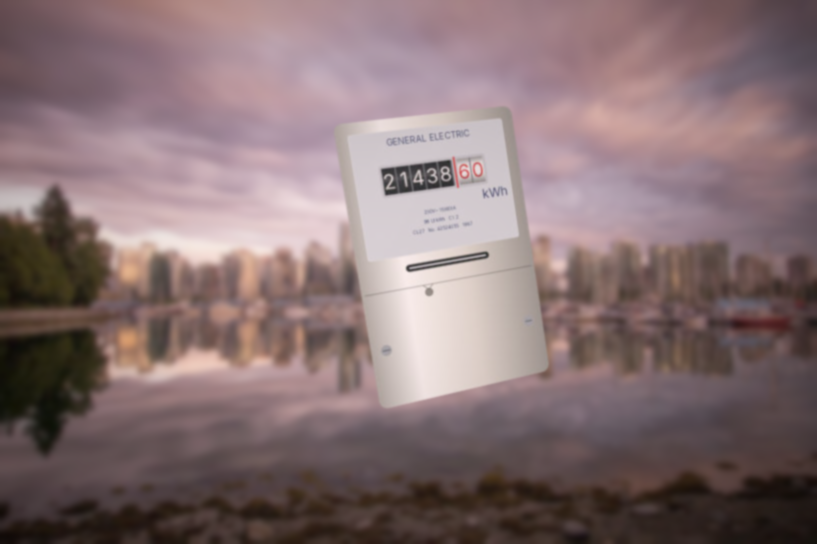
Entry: 21438.60; kWh
